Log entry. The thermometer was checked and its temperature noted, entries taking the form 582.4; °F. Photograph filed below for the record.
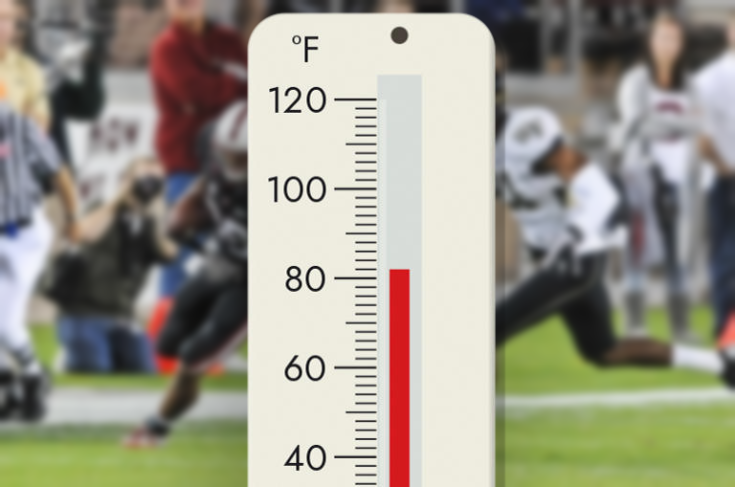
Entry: 82; °F
